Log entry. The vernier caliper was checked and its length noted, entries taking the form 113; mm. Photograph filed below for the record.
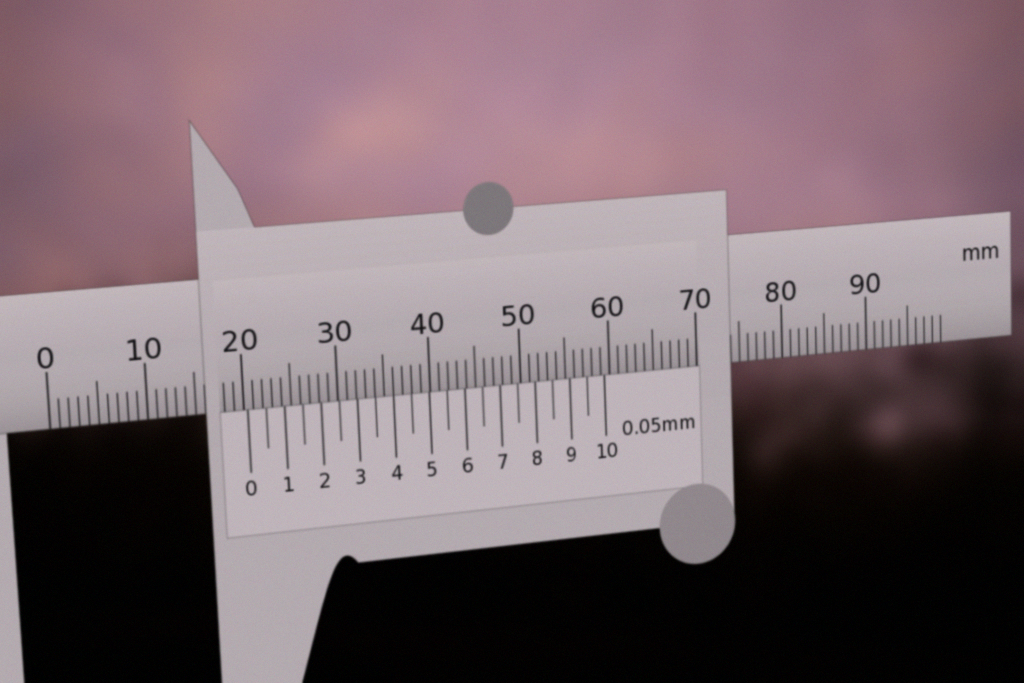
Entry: 20.4; mm
